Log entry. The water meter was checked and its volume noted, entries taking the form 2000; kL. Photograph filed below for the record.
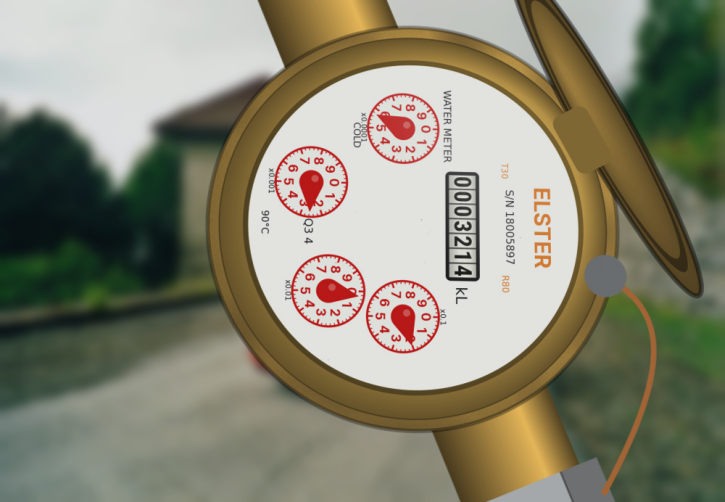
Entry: 3214.2025; kL
